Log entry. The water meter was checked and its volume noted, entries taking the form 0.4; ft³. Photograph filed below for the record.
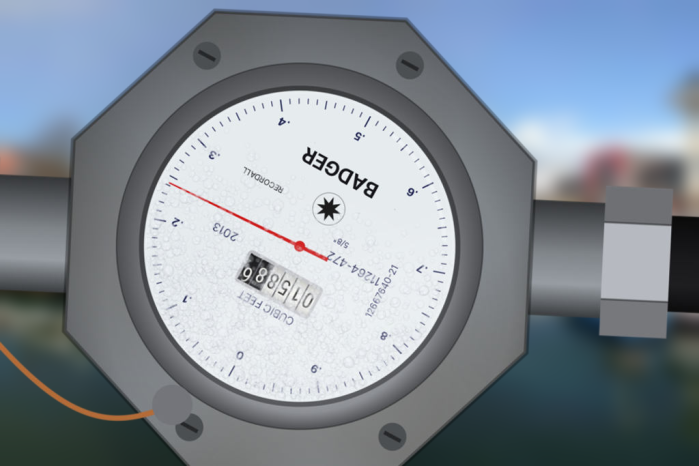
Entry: 15886.24; ft³
